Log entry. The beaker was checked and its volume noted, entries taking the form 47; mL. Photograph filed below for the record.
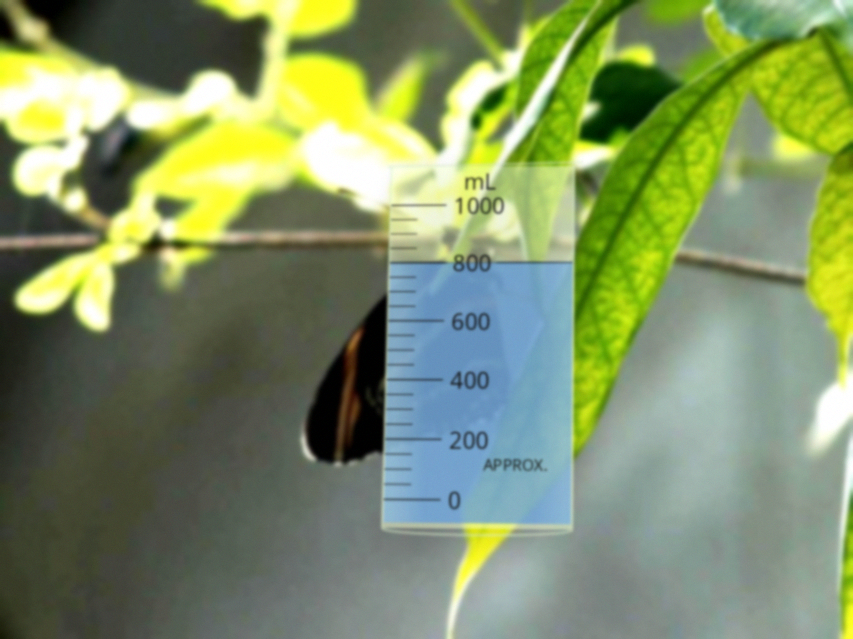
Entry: 800; mL
